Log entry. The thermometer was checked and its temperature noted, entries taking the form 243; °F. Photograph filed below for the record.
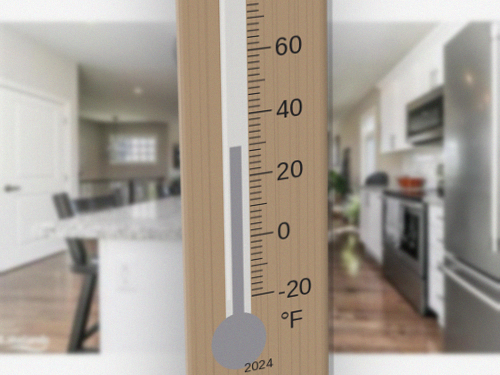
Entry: 30; °F
